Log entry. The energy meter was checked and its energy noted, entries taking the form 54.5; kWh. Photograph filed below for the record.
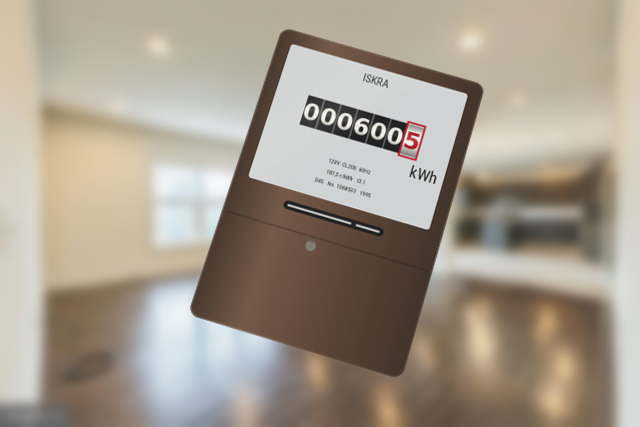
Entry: 600.5; kWh
